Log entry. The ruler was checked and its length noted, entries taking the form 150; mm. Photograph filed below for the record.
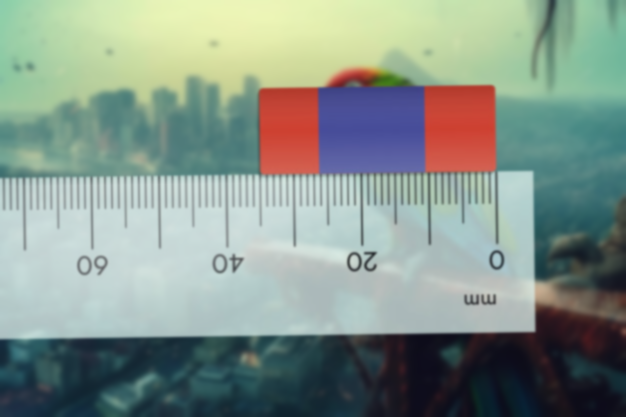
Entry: 35; mm
